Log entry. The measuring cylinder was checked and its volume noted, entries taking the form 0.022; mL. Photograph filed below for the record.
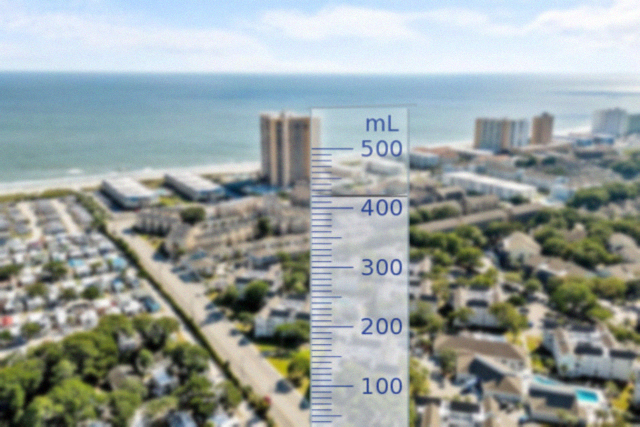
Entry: 420; mL
